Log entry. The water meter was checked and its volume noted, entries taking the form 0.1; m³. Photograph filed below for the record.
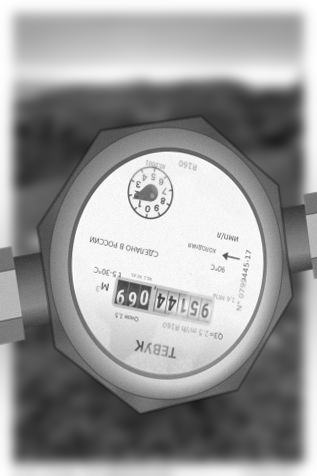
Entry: 95144.0691; m³
